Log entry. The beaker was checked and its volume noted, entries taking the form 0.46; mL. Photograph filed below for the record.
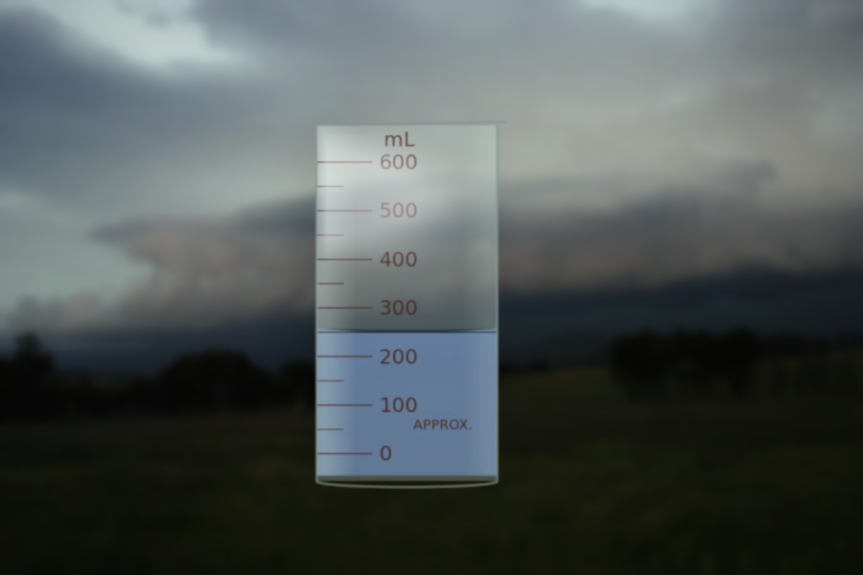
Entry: 250; mL
